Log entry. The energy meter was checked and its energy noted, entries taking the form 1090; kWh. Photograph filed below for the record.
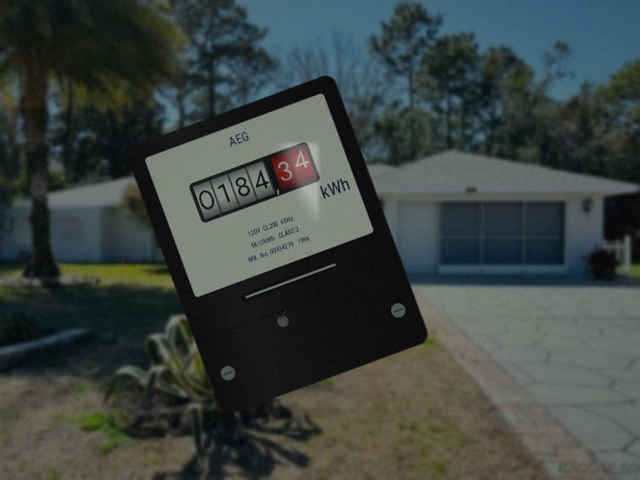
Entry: 184.34; kWh
